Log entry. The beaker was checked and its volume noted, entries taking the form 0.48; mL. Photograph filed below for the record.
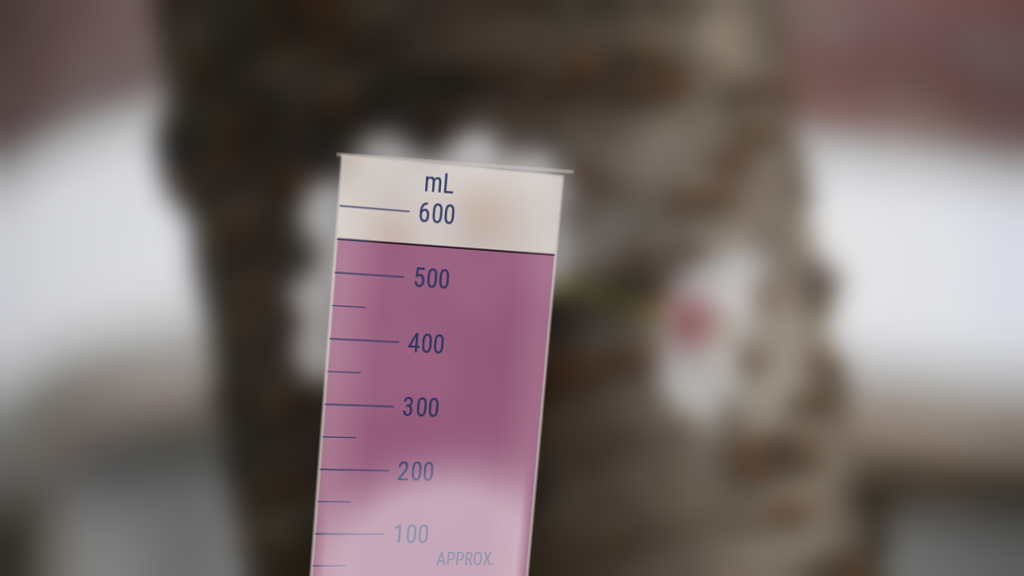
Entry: 550; mL
